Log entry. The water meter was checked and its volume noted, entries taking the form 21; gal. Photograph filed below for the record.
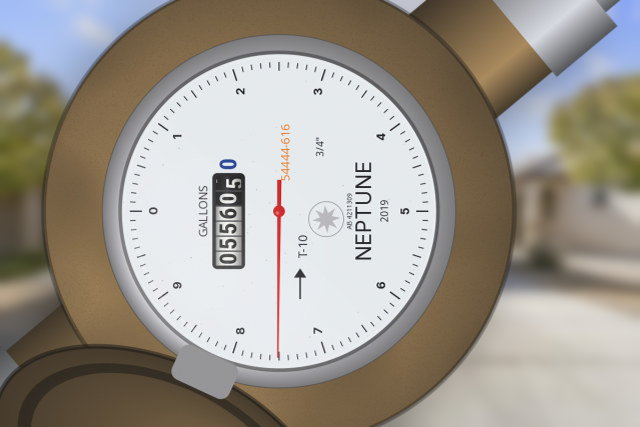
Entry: 556047.5; gal
